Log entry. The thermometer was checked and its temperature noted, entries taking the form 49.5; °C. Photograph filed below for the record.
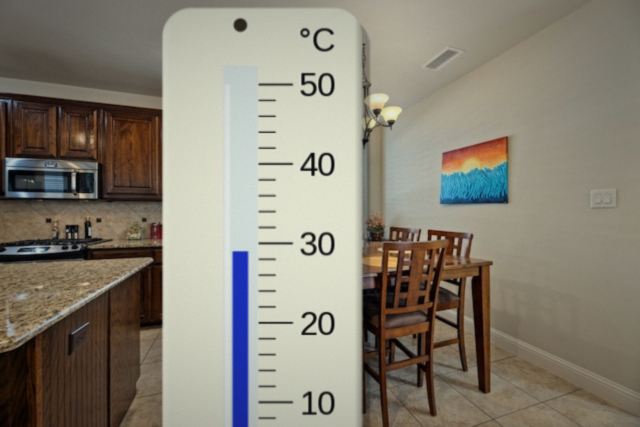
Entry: 29; °C
